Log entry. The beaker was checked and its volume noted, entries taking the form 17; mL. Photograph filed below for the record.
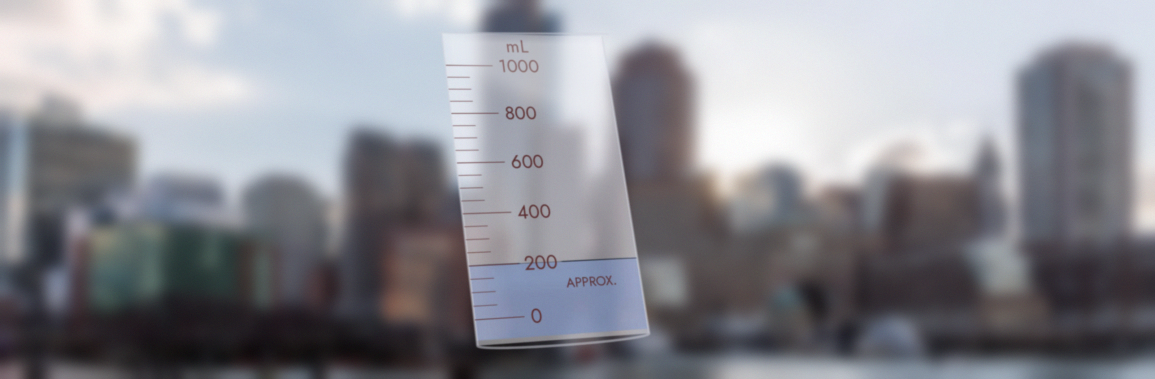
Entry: 200; mL
